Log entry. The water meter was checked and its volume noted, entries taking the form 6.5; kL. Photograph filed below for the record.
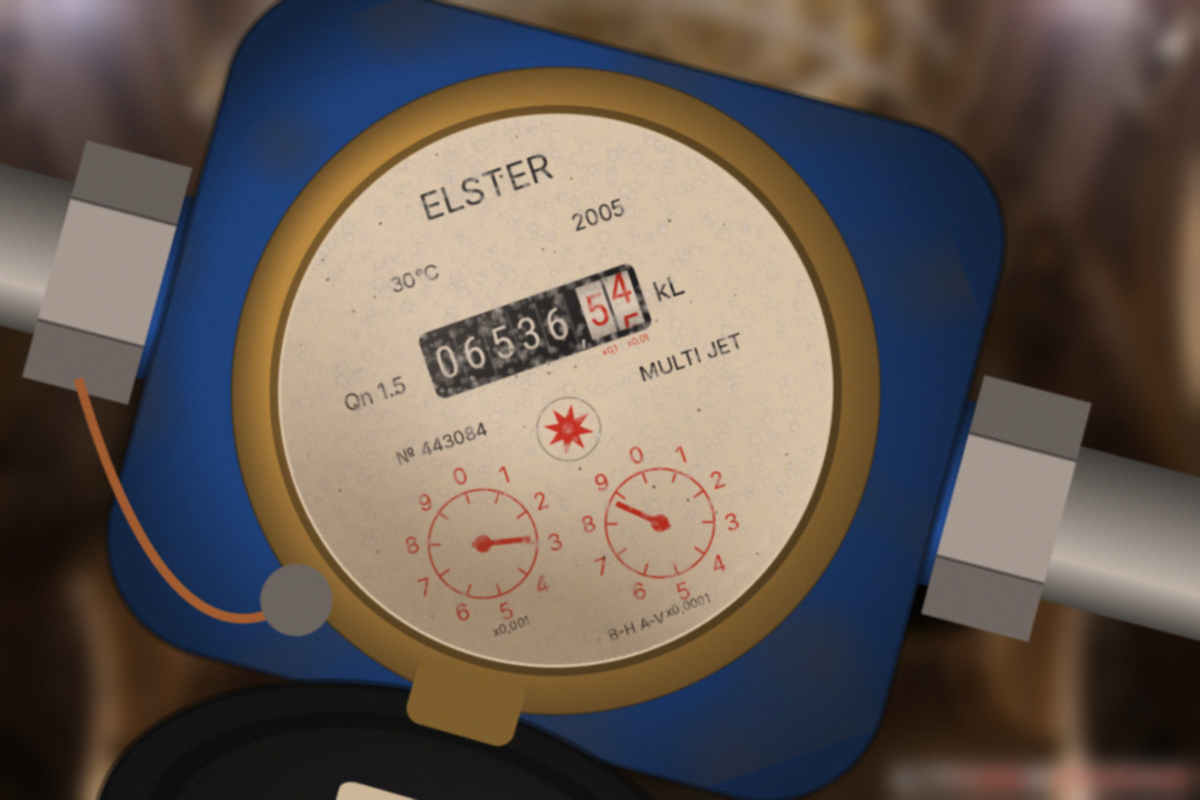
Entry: 6536.5428; kL
